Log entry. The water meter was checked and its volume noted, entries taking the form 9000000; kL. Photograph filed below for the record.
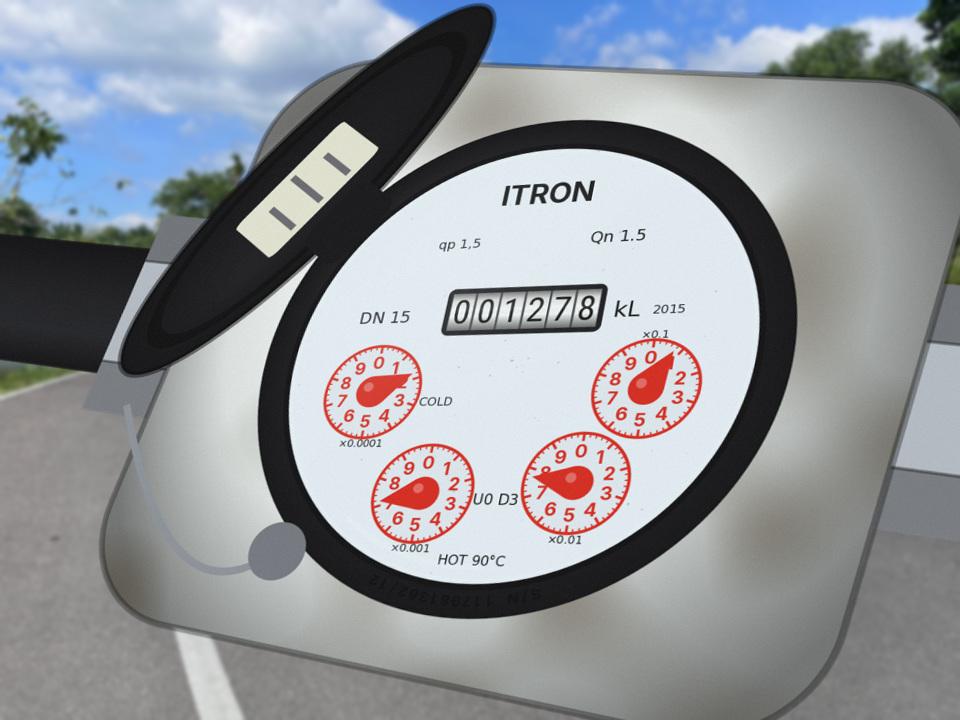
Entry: 1278.0771; kL
